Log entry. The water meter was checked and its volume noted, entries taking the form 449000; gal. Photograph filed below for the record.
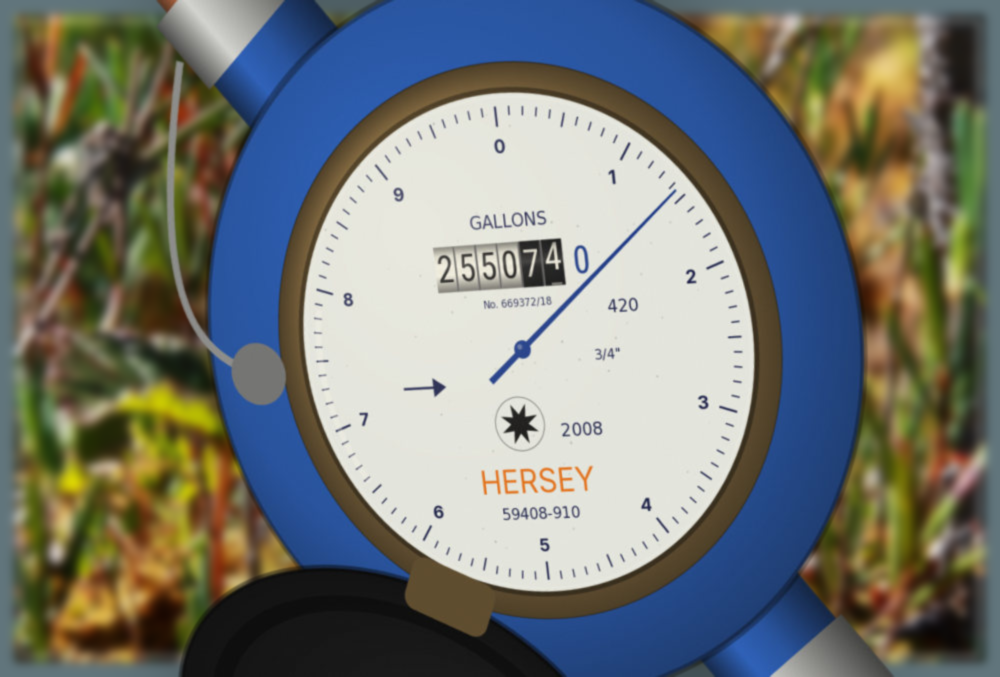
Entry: 2550741.4; gal
